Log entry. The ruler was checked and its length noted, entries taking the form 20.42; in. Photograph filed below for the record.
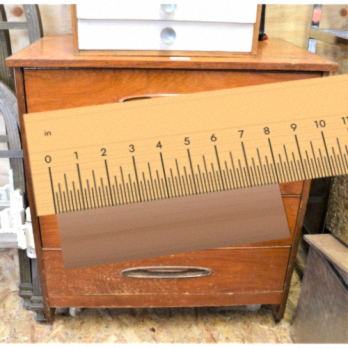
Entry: 8; in
